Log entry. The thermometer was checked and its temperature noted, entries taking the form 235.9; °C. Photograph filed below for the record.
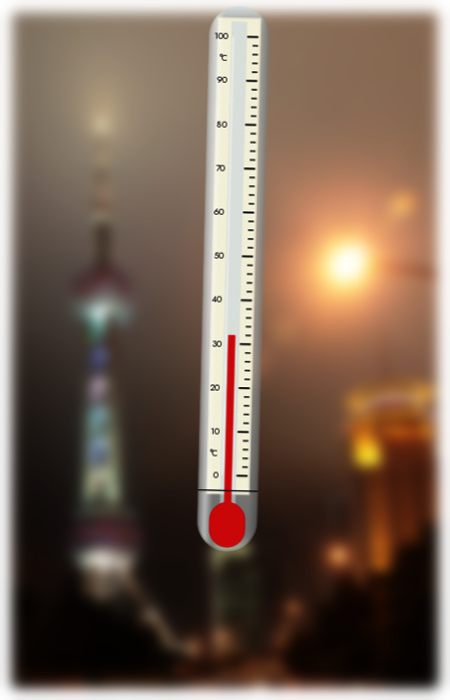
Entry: 32; °C
